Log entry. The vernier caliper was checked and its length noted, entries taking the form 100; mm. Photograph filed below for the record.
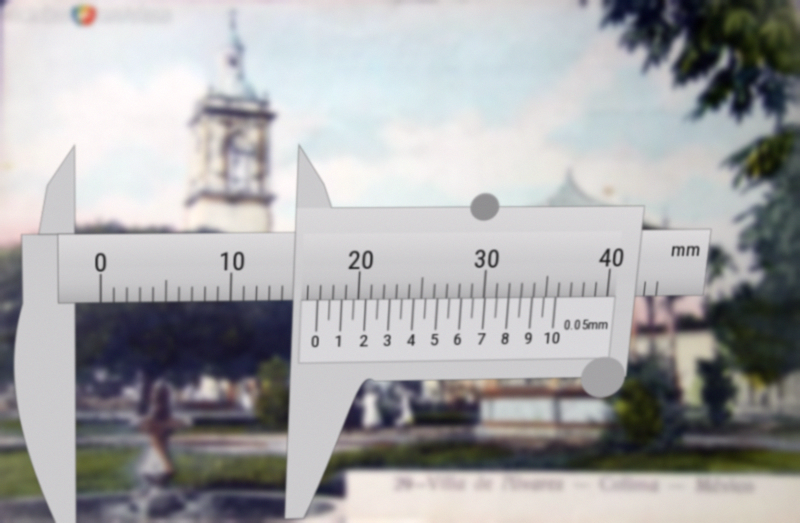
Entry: 16.8; mm
